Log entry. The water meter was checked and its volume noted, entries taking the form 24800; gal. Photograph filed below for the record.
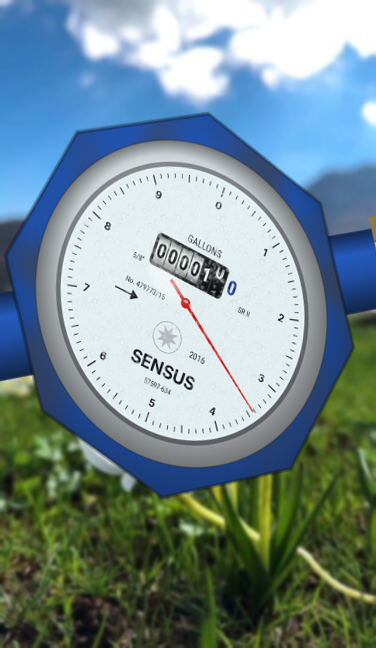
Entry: 103.4; gal
